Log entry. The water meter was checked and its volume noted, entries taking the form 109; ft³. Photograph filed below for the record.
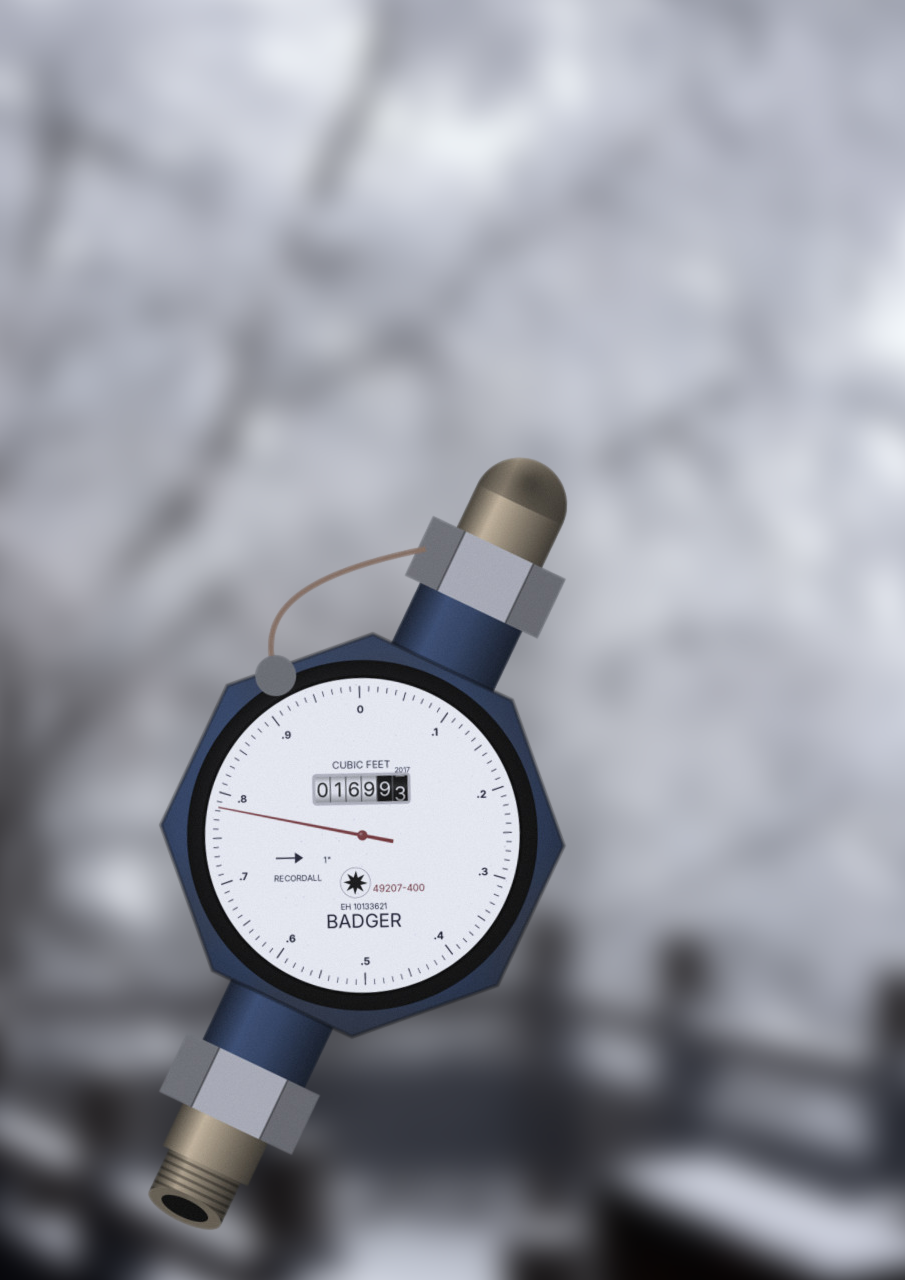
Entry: 16992.78; ft³
